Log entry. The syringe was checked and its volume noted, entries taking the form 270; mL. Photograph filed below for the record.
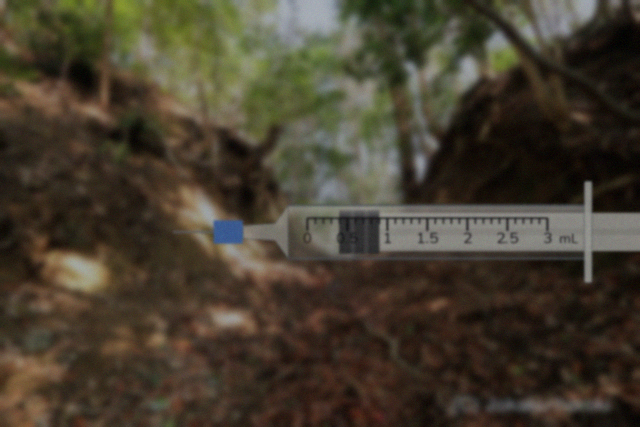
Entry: 0.4; mL
